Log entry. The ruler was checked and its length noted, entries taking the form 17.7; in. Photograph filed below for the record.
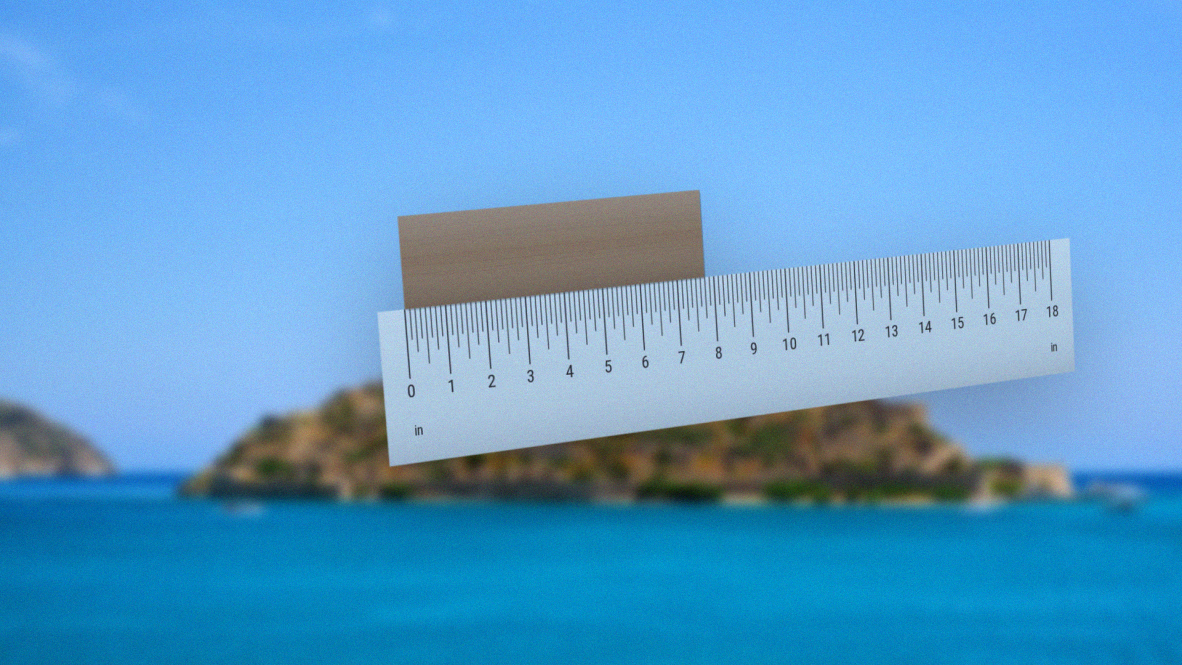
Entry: 7.75; in
